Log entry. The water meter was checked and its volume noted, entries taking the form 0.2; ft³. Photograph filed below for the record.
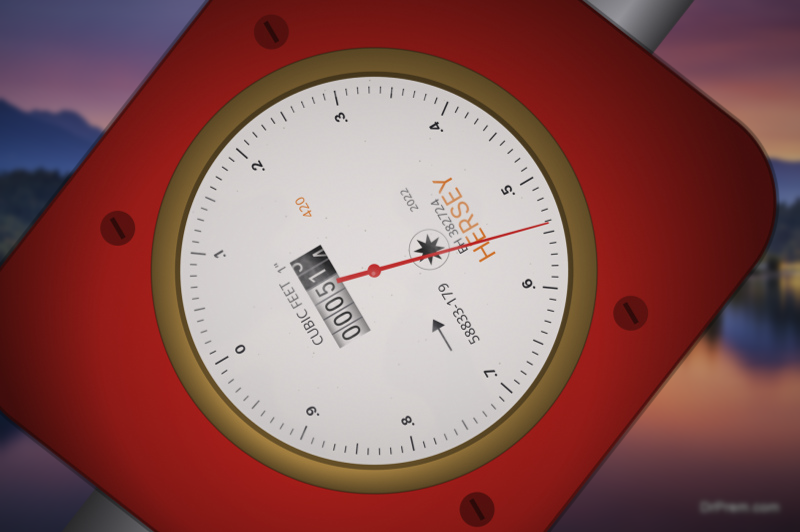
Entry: 513.54; ft³
